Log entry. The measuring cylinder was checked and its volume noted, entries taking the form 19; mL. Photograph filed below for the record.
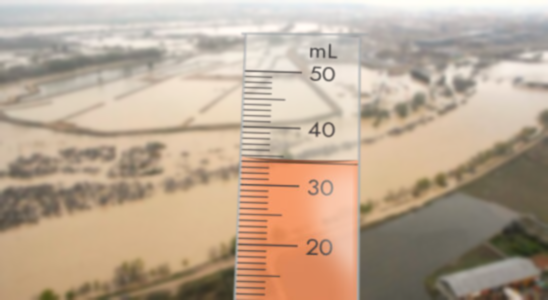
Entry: 34; mL
